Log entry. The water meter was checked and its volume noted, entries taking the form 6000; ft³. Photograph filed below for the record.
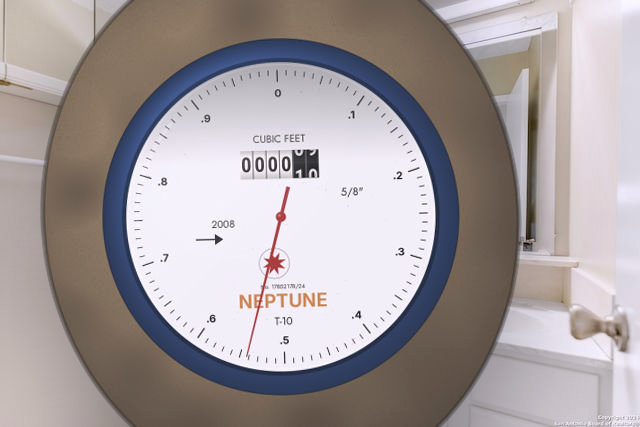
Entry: 9.54; ft³
